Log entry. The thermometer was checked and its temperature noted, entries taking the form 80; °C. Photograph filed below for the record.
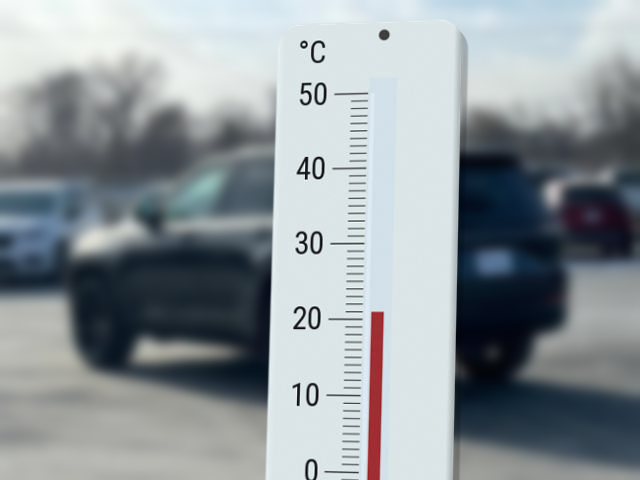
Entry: 21; °C
